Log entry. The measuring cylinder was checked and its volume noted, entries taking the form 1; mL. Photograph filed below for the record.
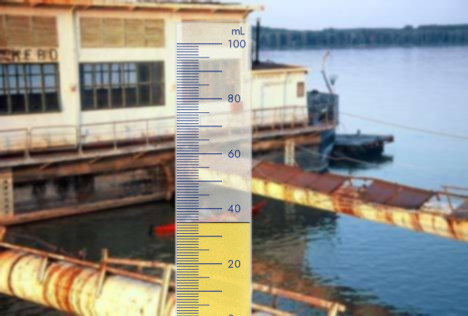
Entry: 35; mL
